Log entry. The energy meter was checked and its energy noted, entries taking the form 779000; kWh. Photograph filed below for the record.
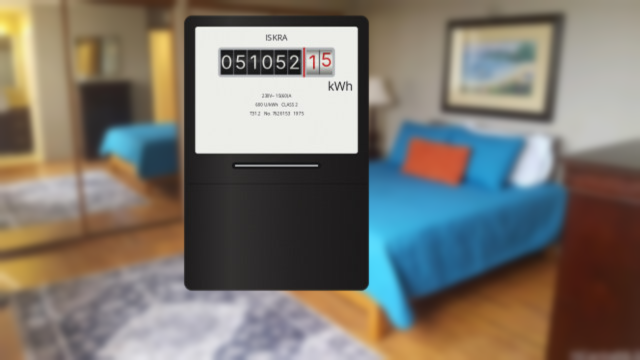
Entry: 51052.15; kWh
